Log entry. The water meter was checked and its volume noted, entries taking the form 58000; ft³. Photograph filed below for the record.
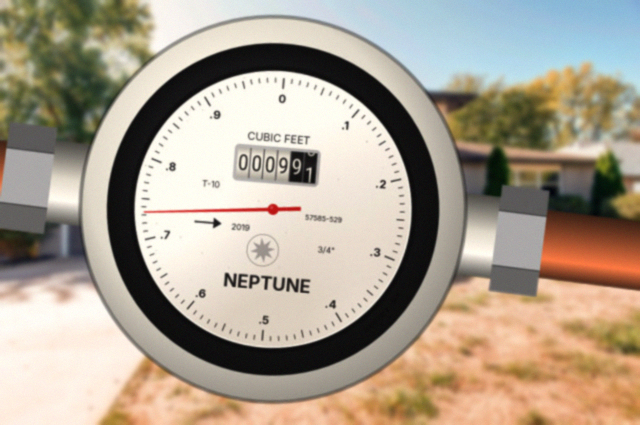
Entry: 990.73; ft³
